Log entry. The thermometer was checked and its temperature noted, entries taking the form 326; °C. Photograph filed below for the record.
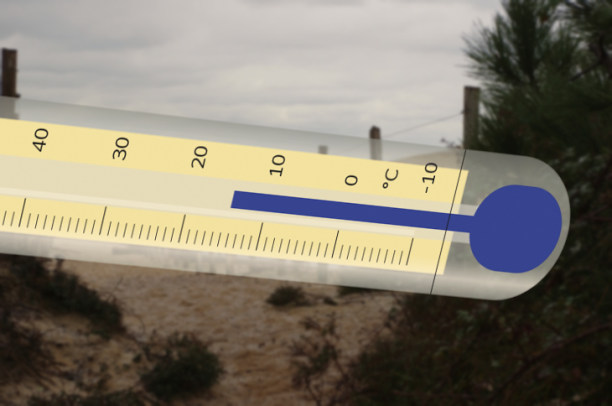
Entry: 14.5; °C
